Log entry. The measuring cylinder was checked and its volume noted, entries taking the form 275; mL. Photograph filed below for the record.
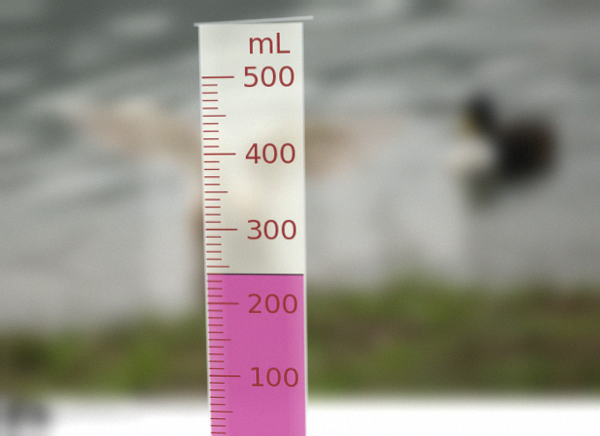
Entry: 240; mL
